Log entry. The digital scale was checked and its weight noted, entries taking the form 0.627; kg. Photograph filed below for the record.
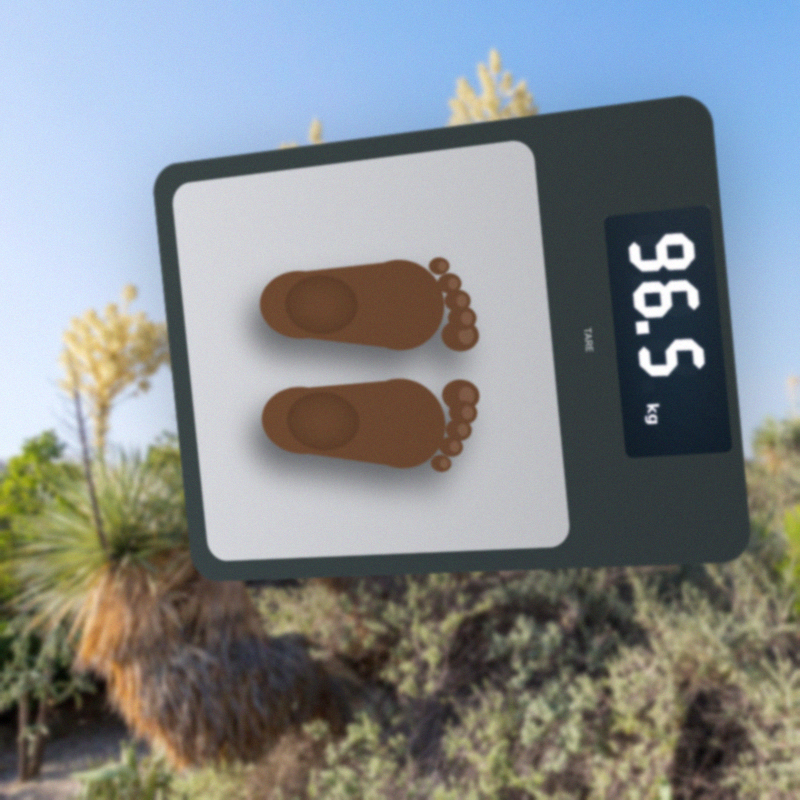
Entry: 96.5; kg
